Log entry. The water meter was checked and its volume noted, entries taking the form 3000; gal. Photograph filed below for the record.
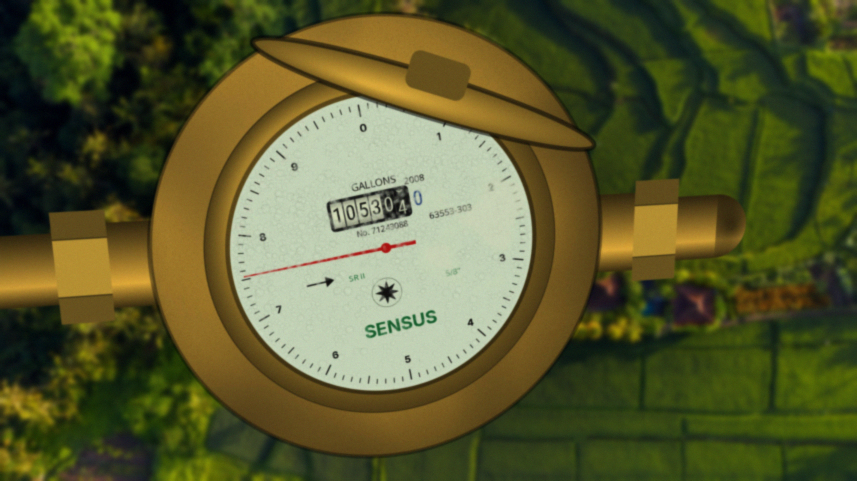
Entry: 1053037.5; gal
